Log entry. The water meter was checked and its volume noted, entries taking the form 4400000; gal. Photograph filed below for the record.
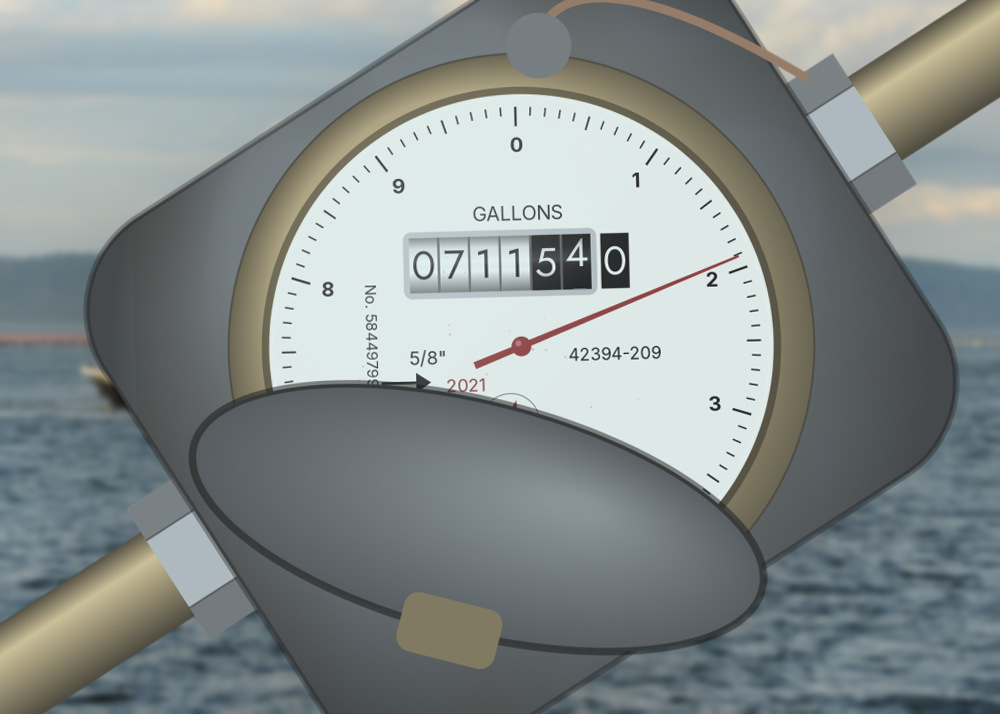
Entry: 711541.9; gal
